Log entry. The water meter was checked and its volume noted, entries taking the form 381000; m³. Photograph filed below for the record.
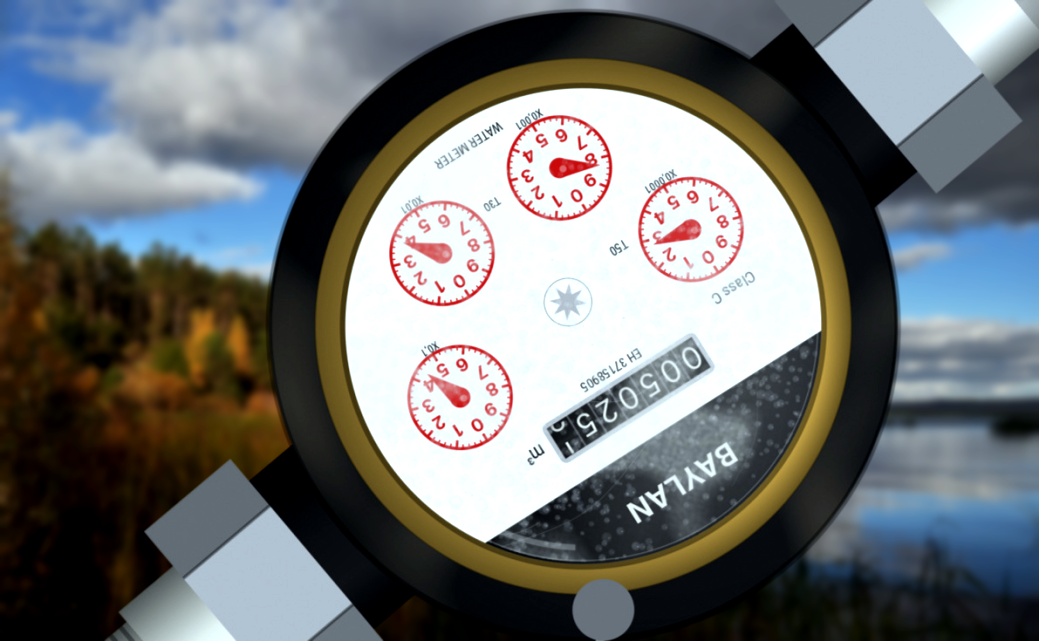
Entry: 50251.4382; m³
